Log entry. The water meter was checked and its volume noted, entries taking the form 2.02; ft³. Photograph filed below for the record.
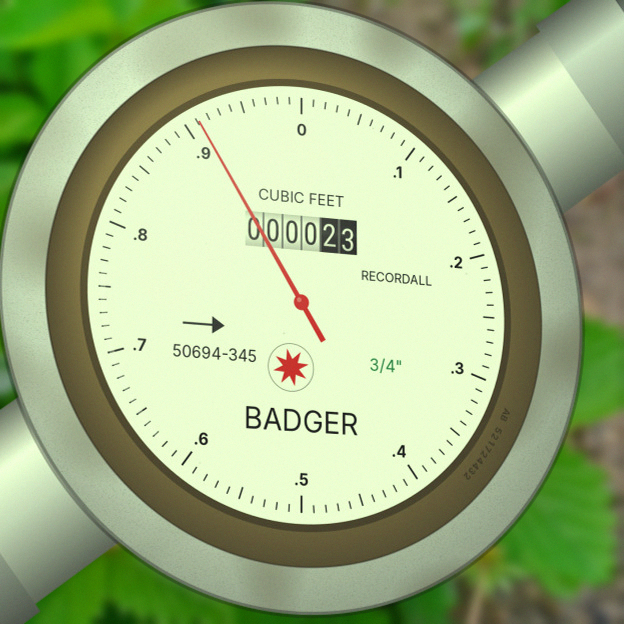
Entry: 22.91; ft³
